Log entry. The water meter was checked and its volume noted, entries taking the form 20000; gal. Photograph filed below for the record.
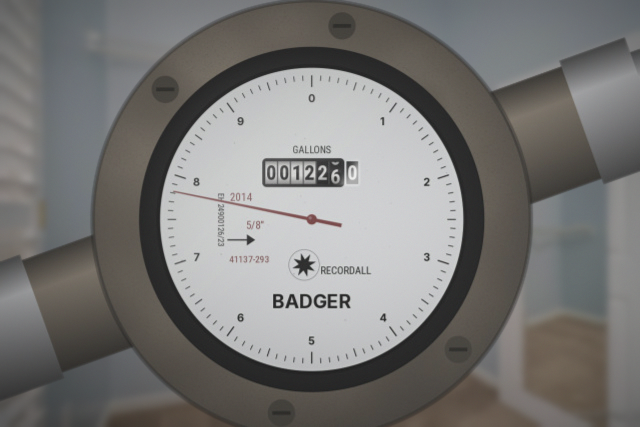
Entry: 12257.8; gal
